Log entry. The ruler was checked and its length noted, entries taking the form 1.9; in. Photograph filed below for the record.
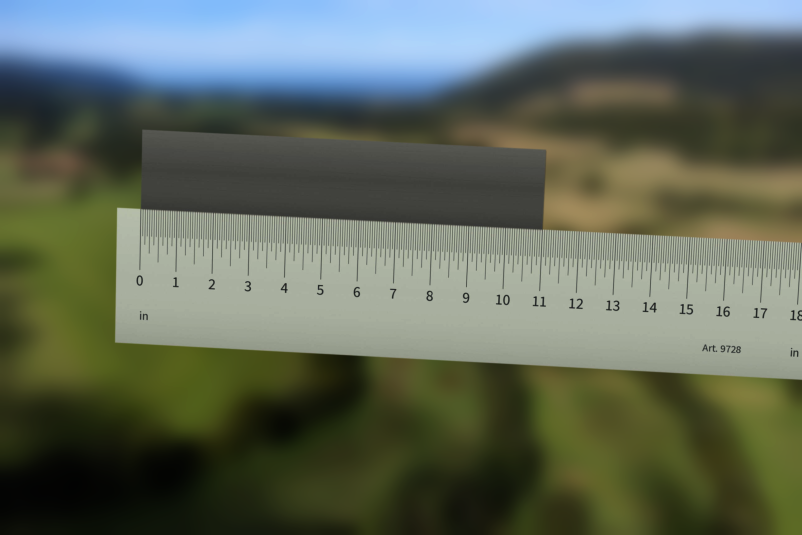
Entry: 11; in
